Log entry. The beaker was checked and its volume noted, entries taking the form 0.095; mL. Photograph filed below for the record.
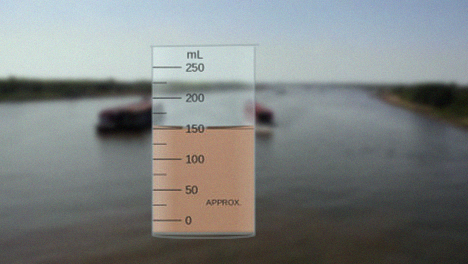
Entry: 150; mL
